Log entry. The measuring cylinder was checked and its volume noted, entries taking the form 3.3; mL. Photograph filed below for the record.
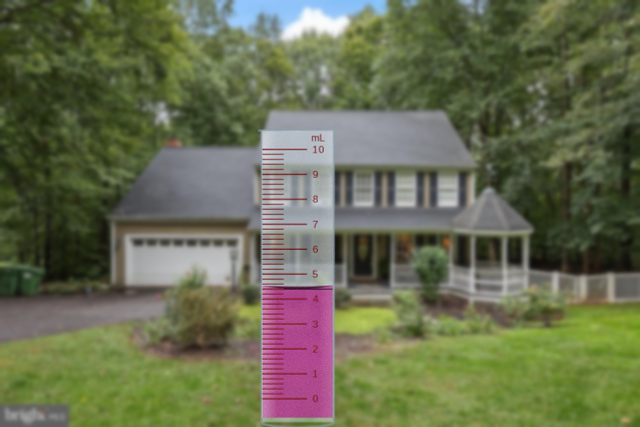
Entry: 4.4; mL
